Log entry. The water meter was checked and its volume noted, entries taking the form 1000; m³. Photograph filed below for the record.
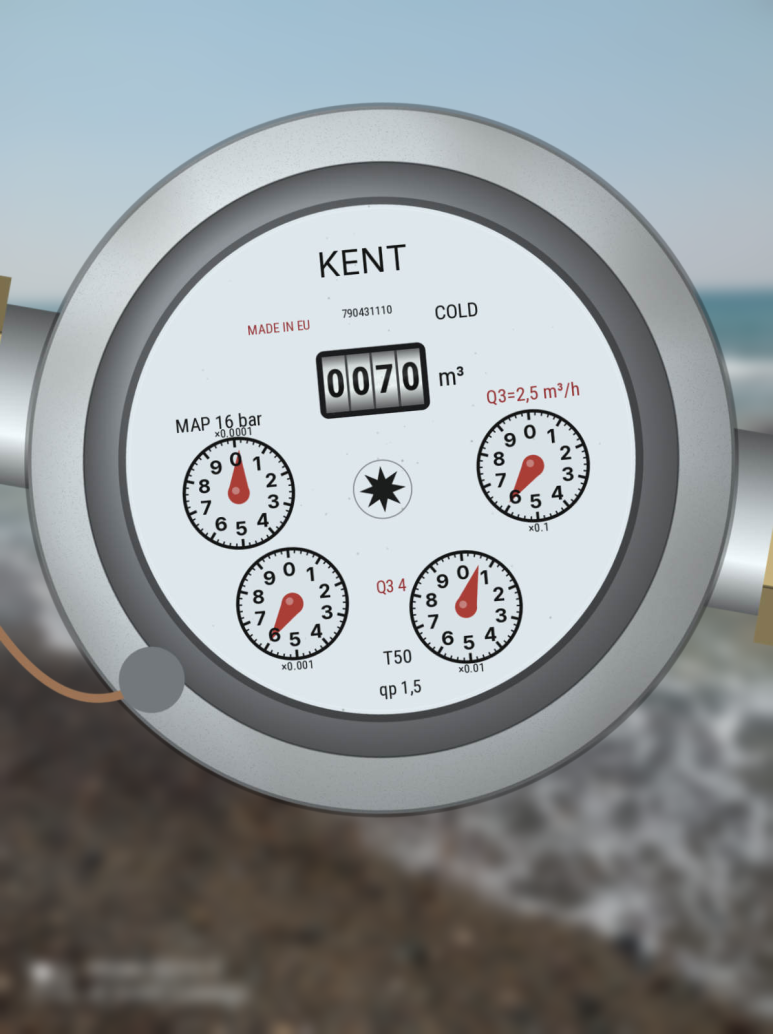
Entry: 70.6060; m³
